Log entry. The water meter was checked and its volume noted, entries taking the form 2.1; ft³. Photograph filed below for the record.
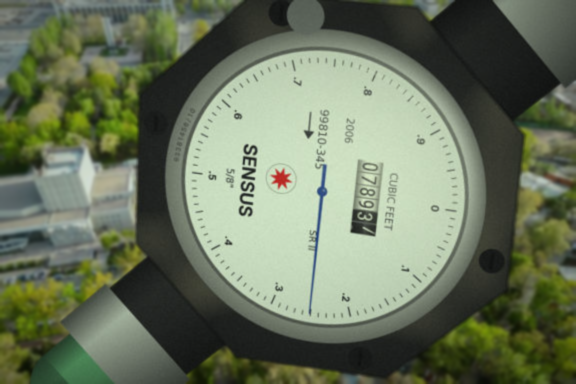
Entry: 78937.25; ft³
